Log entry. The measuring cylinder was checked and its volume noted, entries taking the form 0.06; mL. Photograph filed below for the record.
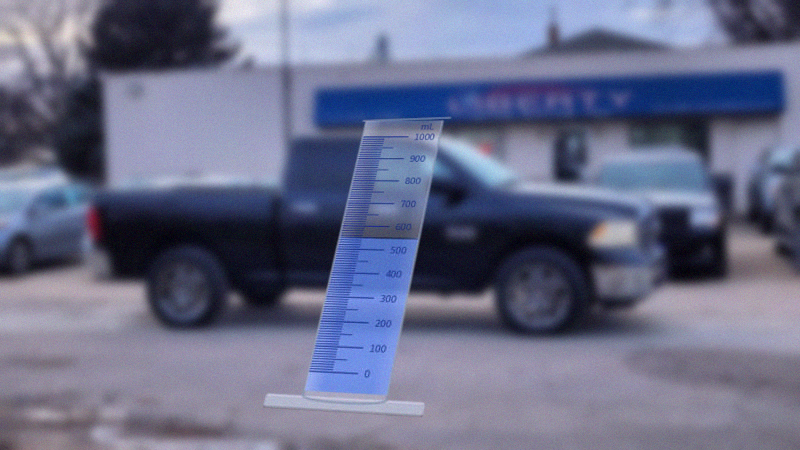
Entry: 550; mL
